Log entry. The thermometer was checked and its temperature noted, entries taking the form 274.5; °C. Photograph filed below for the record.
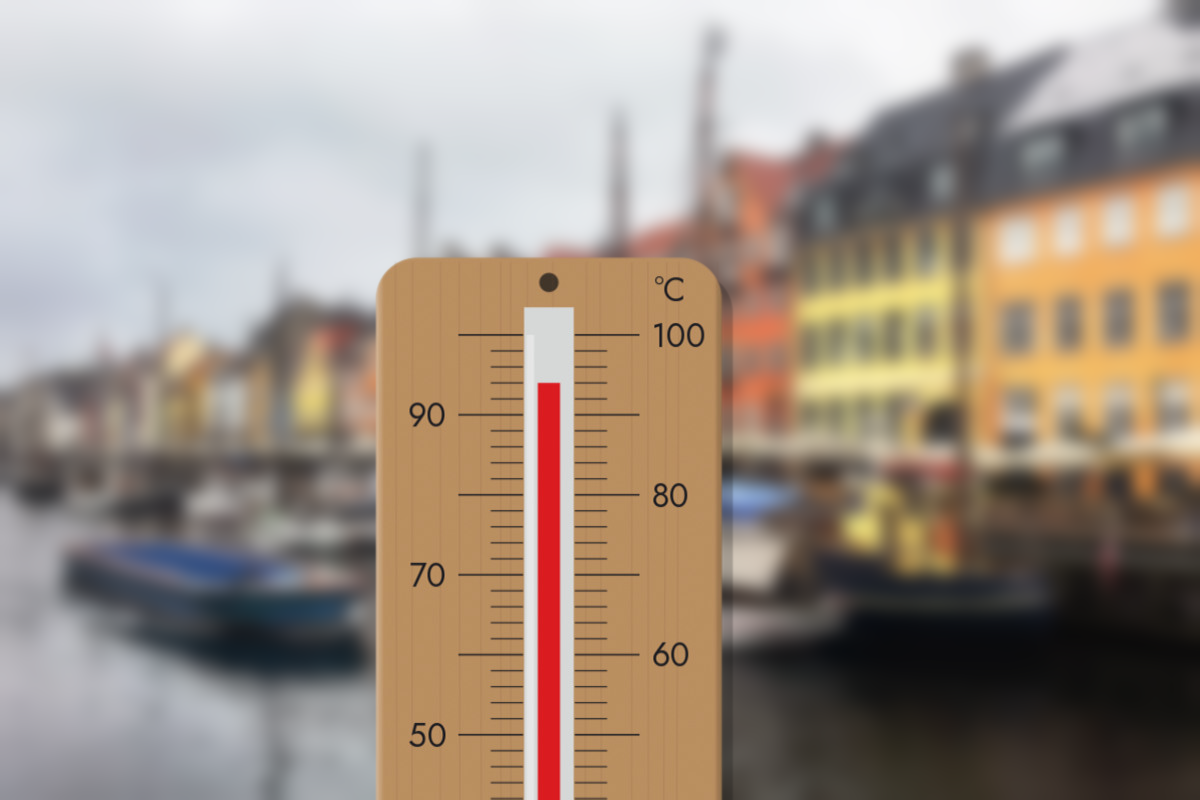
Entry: 94; °C
